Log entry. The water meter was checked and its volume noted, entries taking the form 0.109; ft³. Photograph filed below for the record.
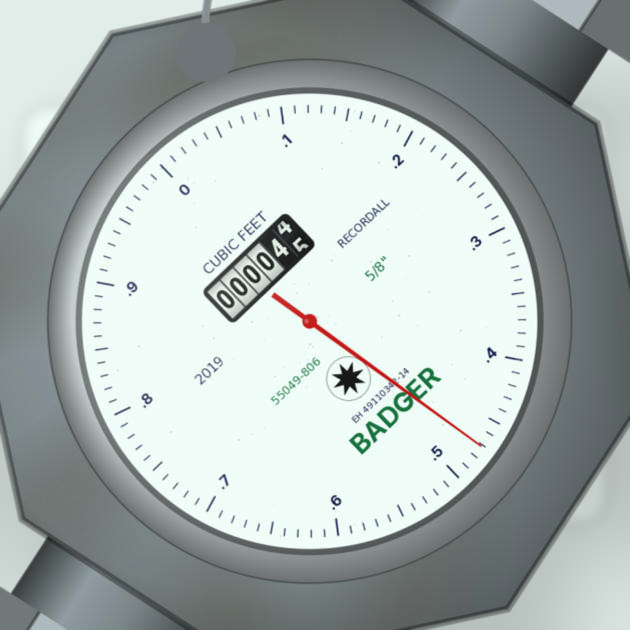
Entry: 44.47; ft³
